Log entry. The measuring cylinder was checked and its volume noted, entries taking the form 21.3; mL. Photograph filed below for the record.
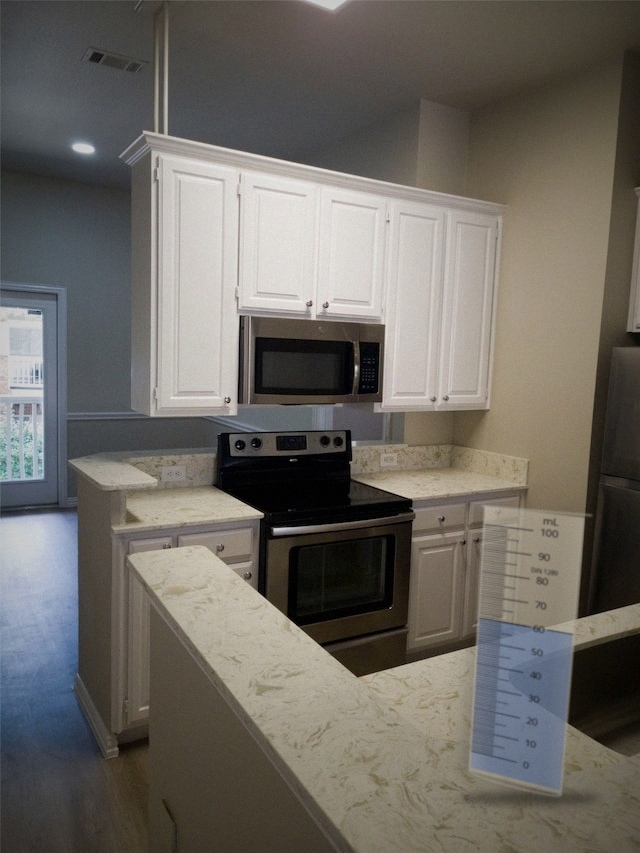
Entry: 60; mL
